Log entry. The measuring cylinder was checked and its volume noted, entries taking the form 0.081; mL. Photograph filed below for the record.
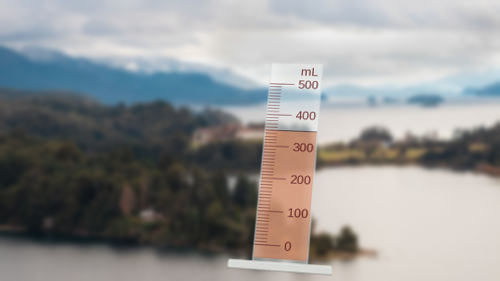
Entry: 350; mL
